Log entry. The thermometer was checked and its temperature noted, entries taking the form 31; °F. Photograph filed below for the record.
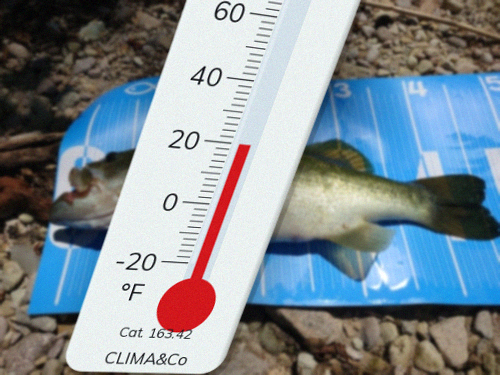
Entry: 20; °F
